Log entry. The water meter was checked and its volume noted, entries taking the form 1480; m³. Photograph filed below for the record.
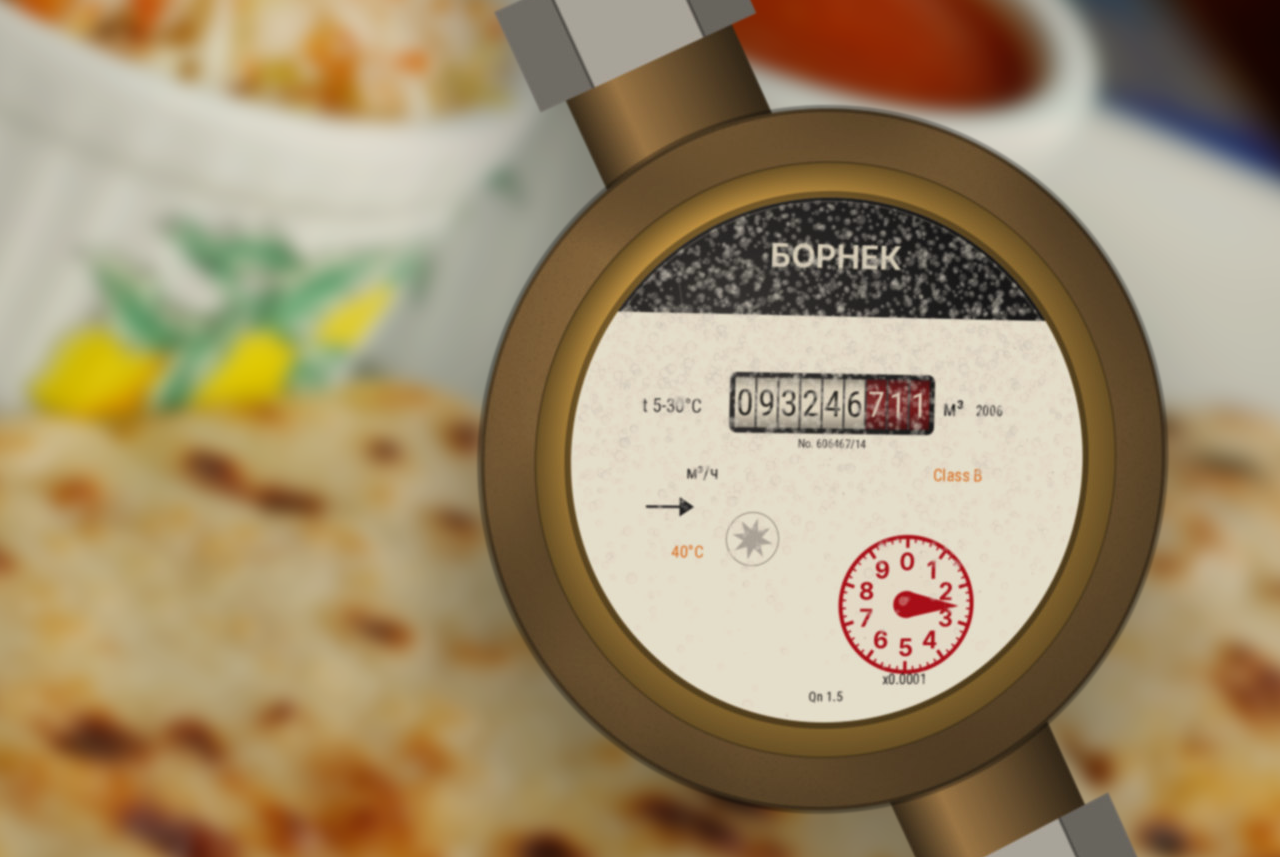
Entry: 93246.7112; m³
